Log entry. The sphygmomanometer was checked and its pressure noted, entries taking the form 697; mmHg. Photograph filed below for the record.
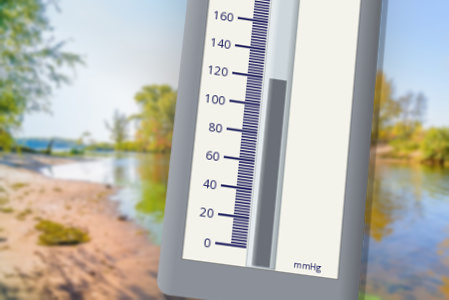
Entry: 120; mmHg
